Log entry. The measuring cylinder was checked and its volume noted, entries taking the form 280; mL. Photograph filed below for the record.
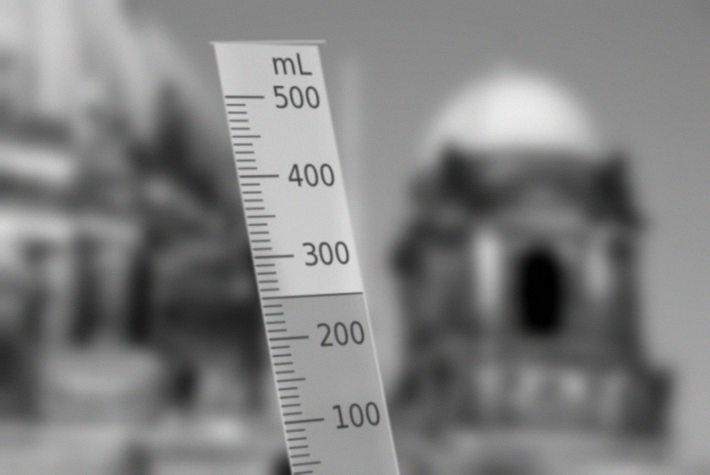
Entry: 250; mL
